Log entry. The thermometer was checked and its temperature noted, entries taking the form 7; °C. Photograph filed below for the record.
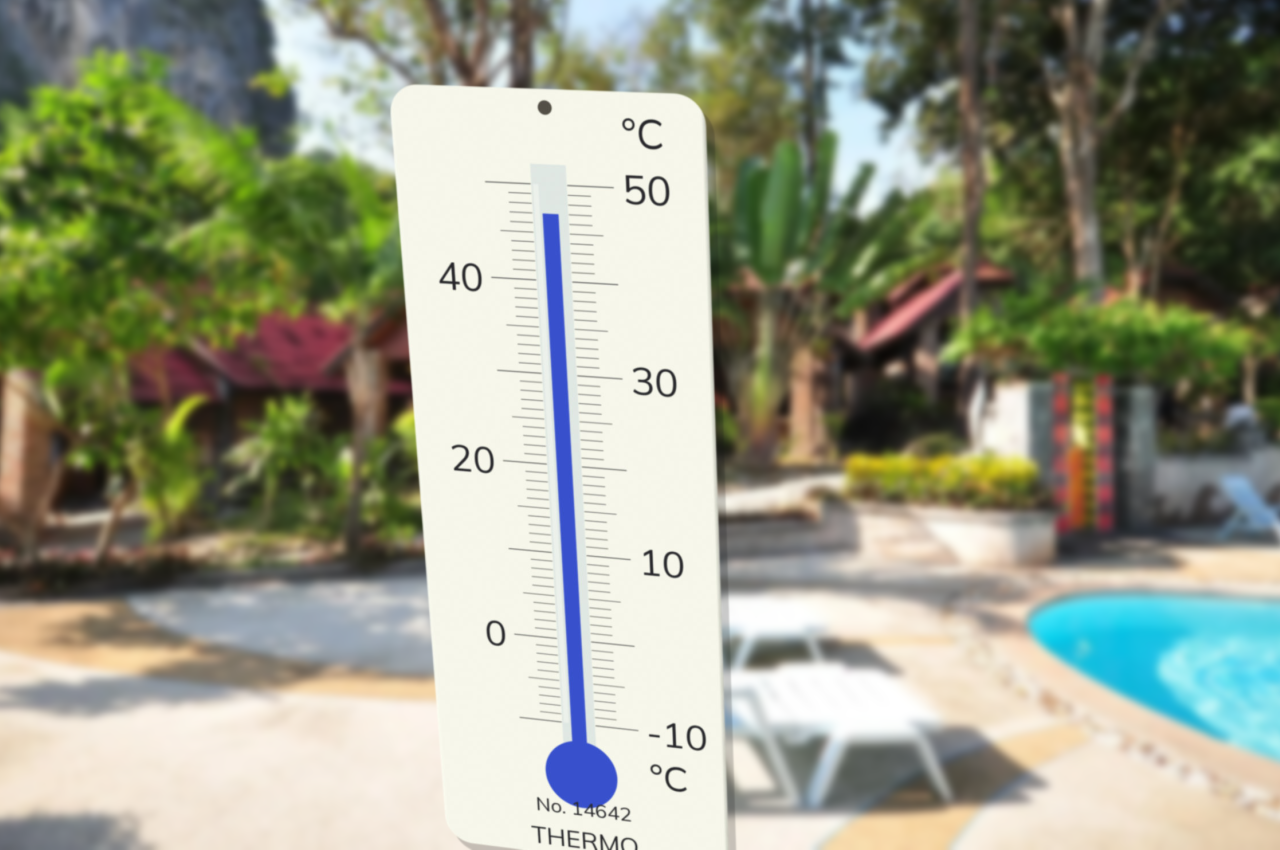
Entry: 47; °C
